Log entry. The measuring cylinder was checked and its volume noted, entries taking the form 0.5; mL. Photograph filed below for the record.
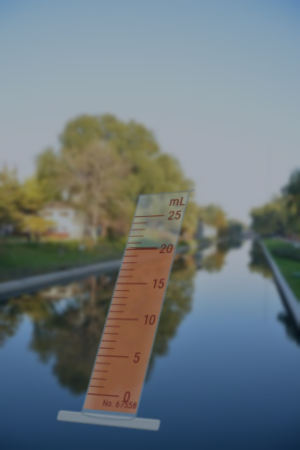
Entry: 20; mL
